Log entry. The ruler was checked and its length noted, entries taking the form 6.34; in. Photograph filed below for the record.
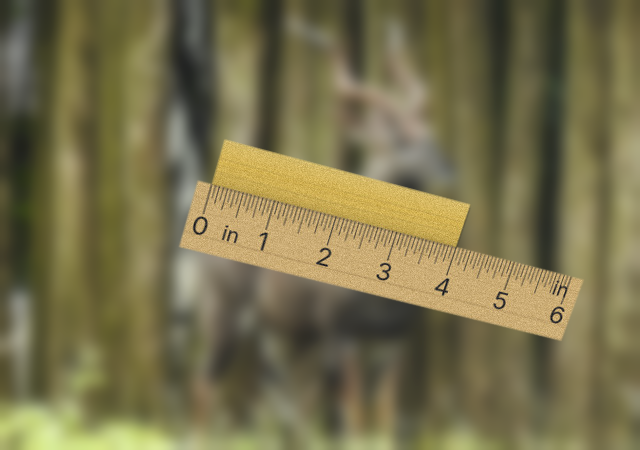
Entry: 4; in
